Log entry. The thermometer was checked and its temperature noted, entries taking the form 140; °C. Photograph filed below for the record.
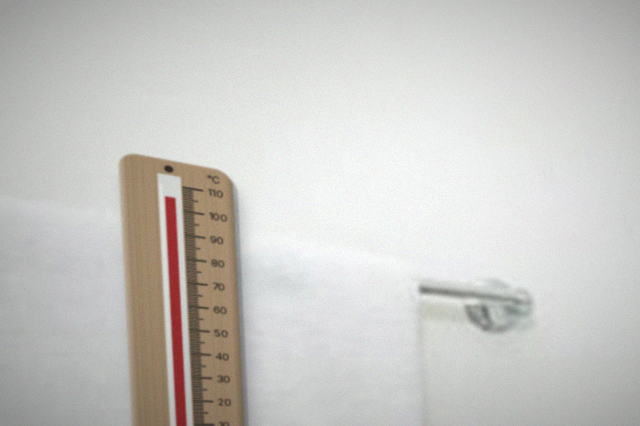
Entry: 105; °C
